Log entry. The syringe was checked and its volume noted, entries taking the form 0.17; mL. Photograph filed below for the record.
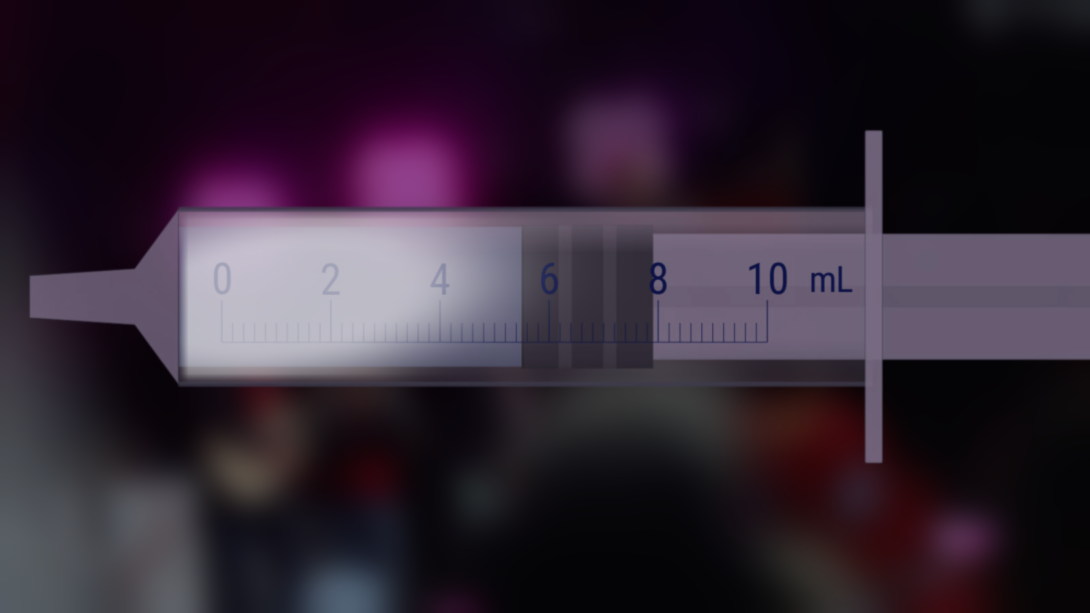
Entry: 5.5; mL
